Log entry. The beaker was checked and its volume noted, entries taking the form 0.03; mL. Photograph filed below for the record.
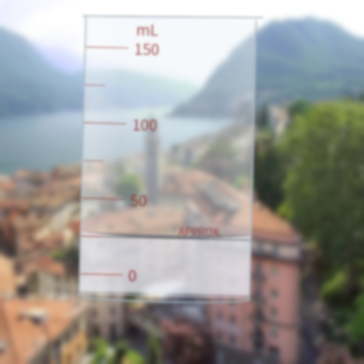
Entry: 25; mL
